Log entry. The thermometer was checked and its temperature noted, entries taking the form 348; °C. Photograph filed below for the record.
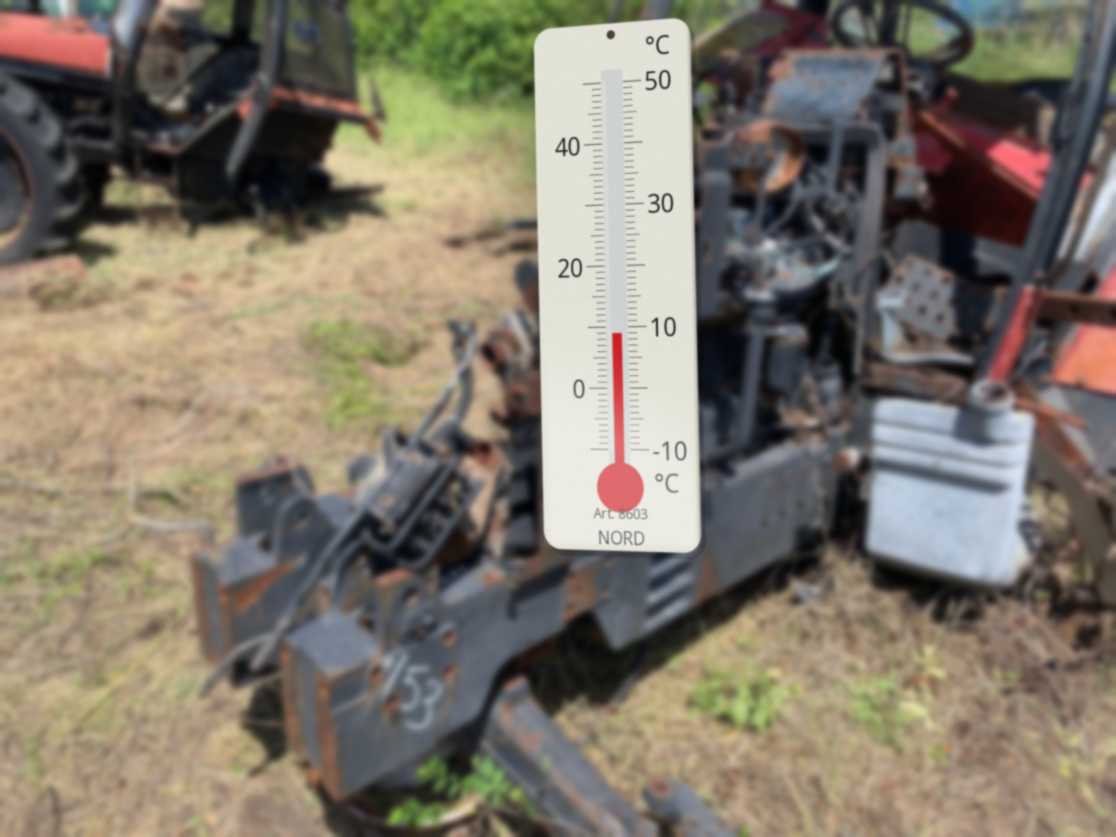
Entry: 9; °C
